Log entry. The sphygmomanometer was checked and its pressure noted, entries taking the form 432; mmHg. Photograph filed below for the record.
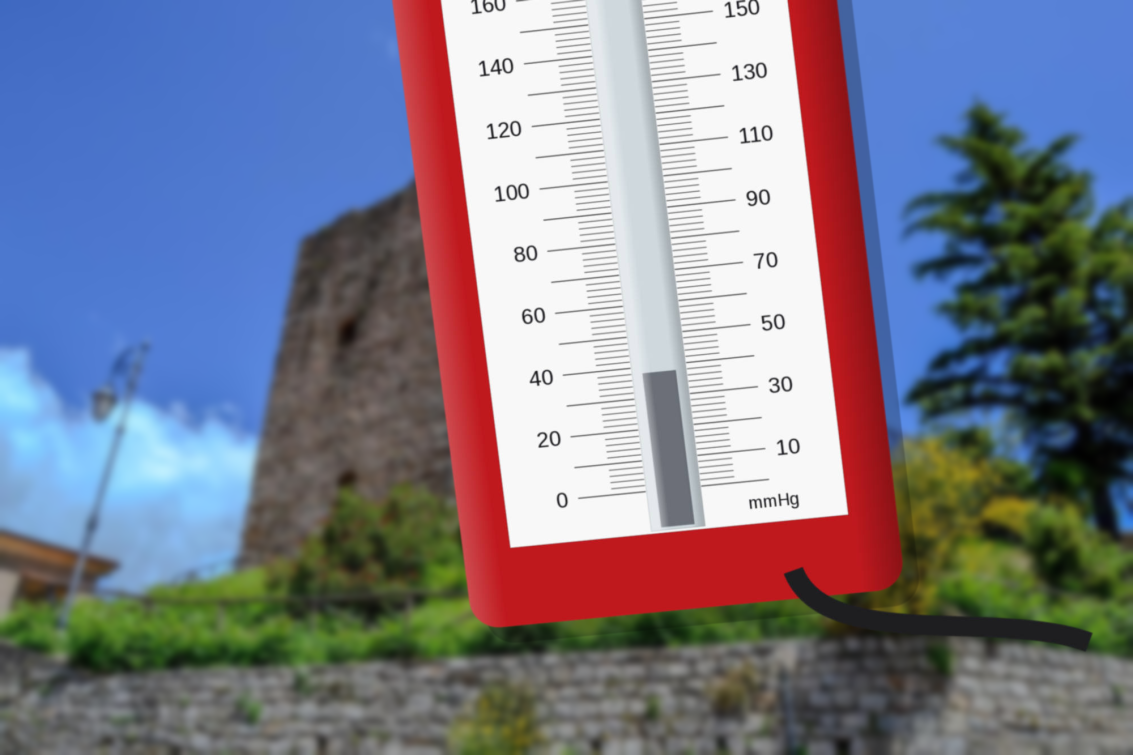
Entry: 38; mmHg
